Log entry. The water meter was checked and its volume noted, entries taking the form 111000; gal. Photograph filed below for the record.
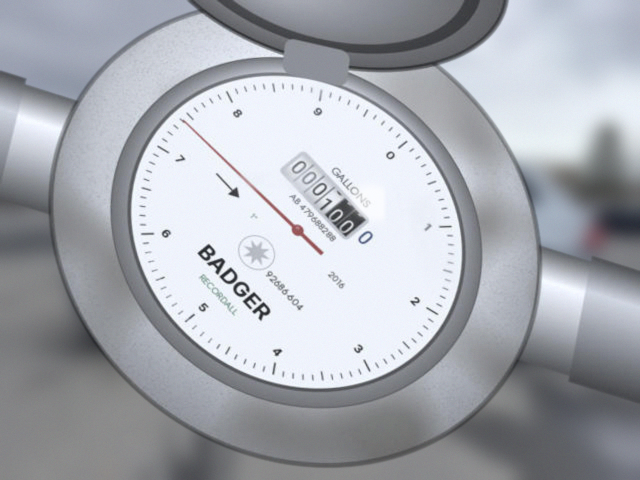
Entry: 997.4; gal
